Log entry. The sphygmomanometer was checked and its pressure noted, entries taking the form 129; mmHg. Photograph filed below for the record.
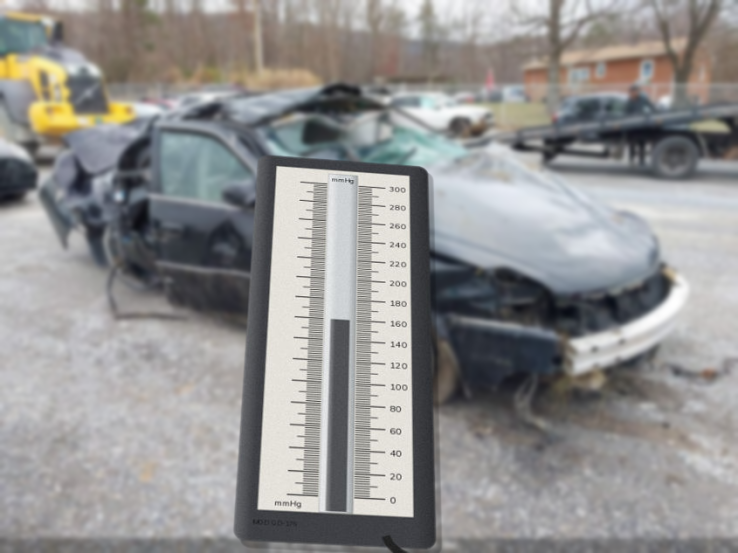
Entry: 160; mmHg
